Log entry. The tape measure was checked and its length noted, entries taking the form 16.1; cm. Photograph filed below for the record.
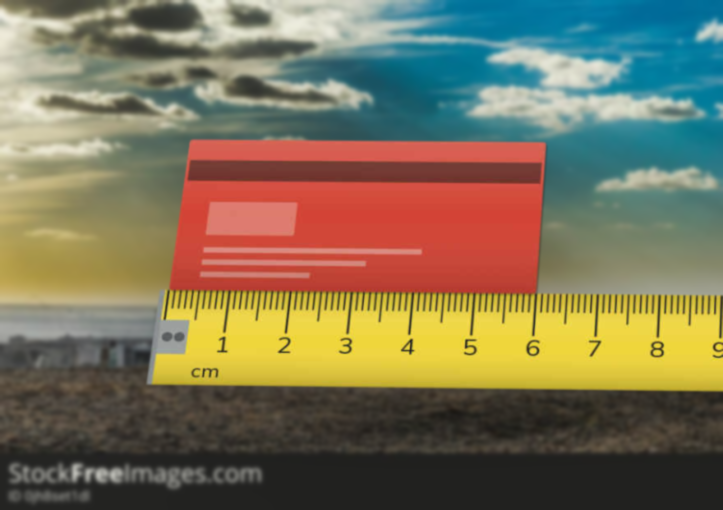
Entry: 6; cm
